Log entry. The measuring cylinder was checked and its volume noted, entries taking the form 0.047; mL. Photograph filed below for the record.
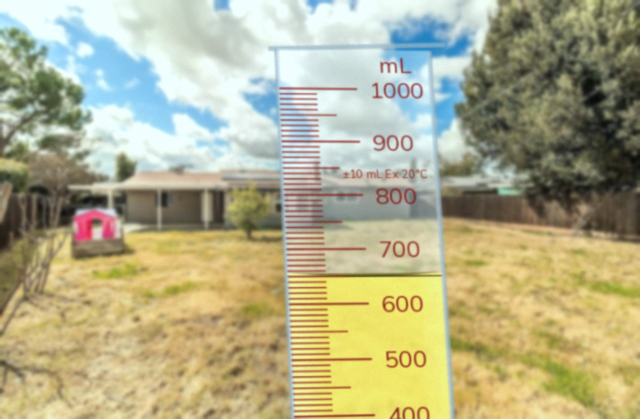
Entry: 650; mL
